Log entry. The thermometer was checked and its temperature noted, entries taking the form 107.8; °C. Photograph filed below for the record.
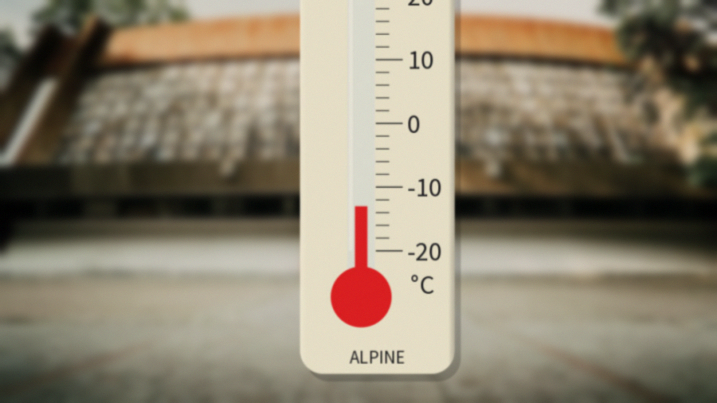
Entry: -13; °C
